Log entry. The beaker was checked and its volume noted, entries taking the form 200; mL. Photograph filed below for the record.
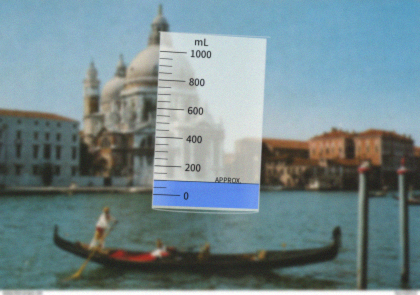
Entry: 100; mL
